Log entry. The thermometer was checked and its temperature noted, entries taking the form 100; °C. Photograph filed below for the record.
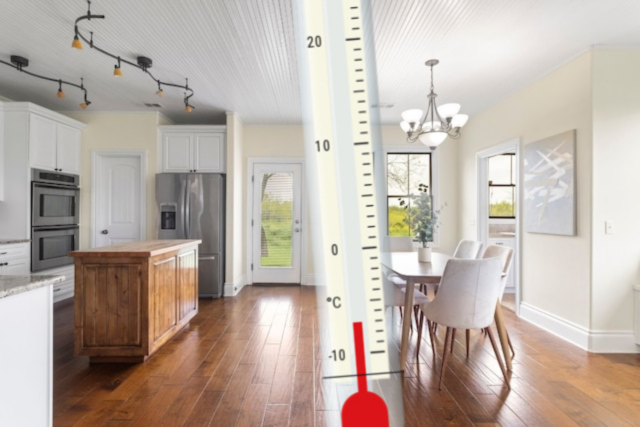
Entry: -7; °C
